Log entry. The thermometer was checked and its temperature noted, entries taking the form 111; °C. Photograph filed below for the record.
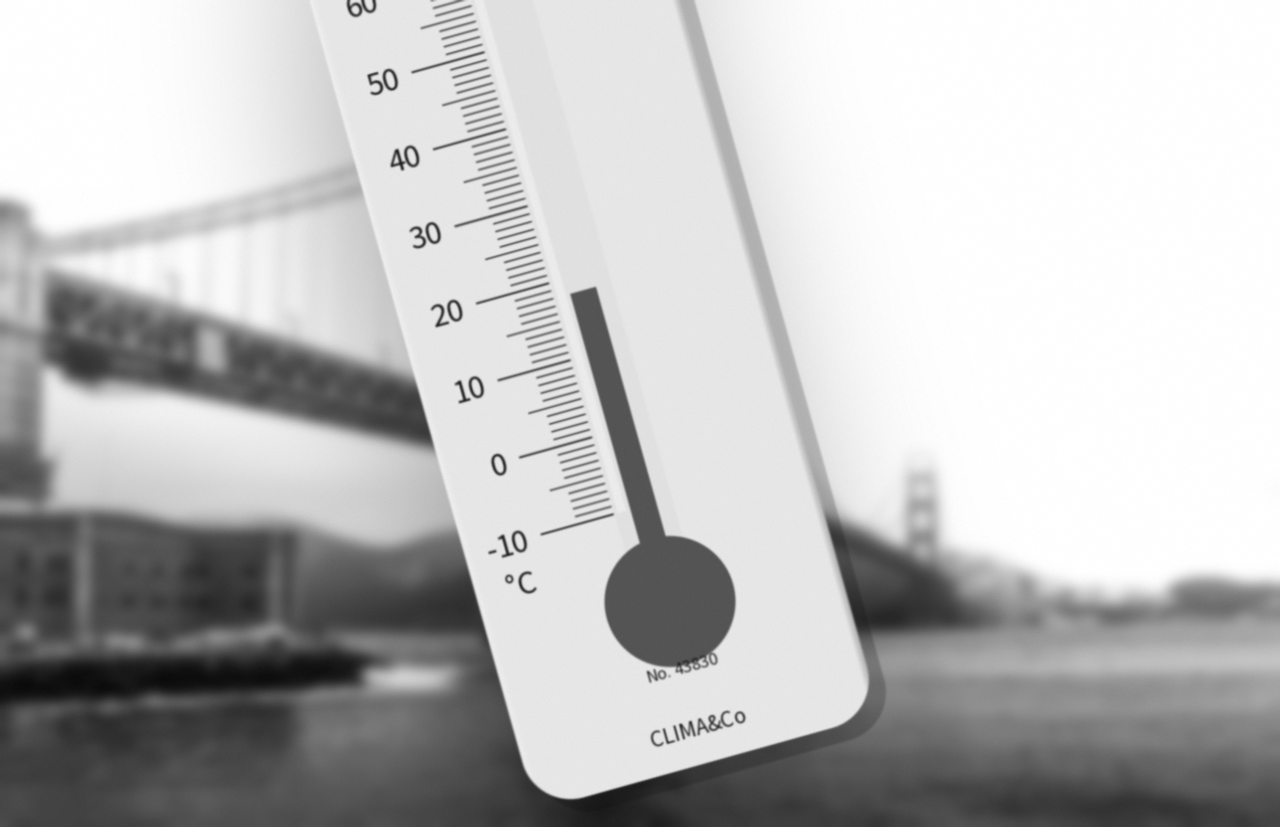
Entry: 18; °C
